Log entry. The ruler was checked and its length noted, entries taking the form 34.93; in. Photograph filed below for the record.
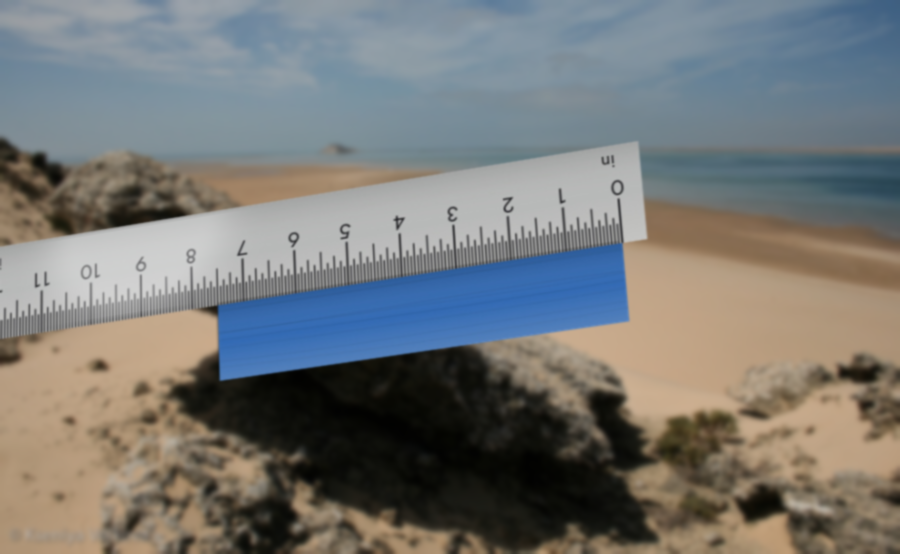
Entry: 7.5; in
